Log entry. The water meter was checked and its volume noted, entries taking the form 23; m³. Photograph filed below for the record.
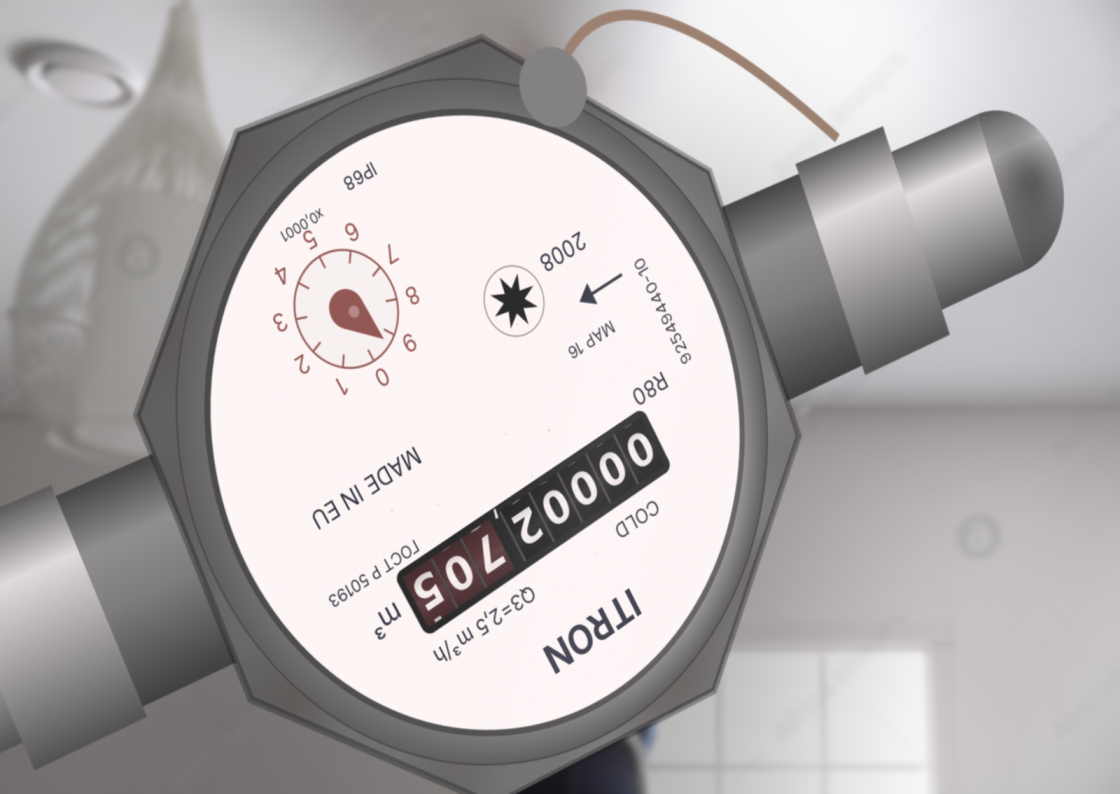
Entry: 2.7049; m³
